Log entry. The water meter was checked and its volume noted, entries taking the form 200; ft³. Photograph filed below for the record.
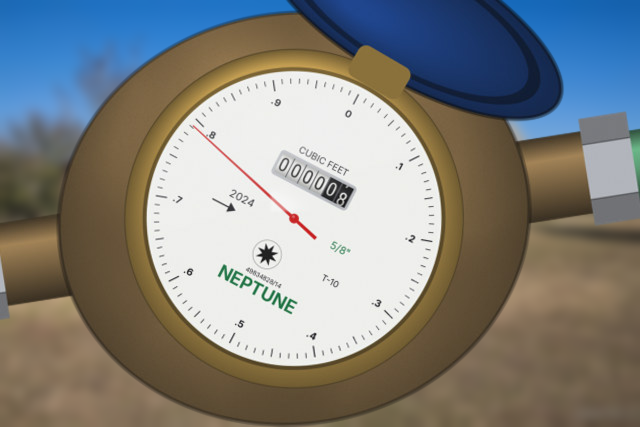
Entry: 7.79; ft³
